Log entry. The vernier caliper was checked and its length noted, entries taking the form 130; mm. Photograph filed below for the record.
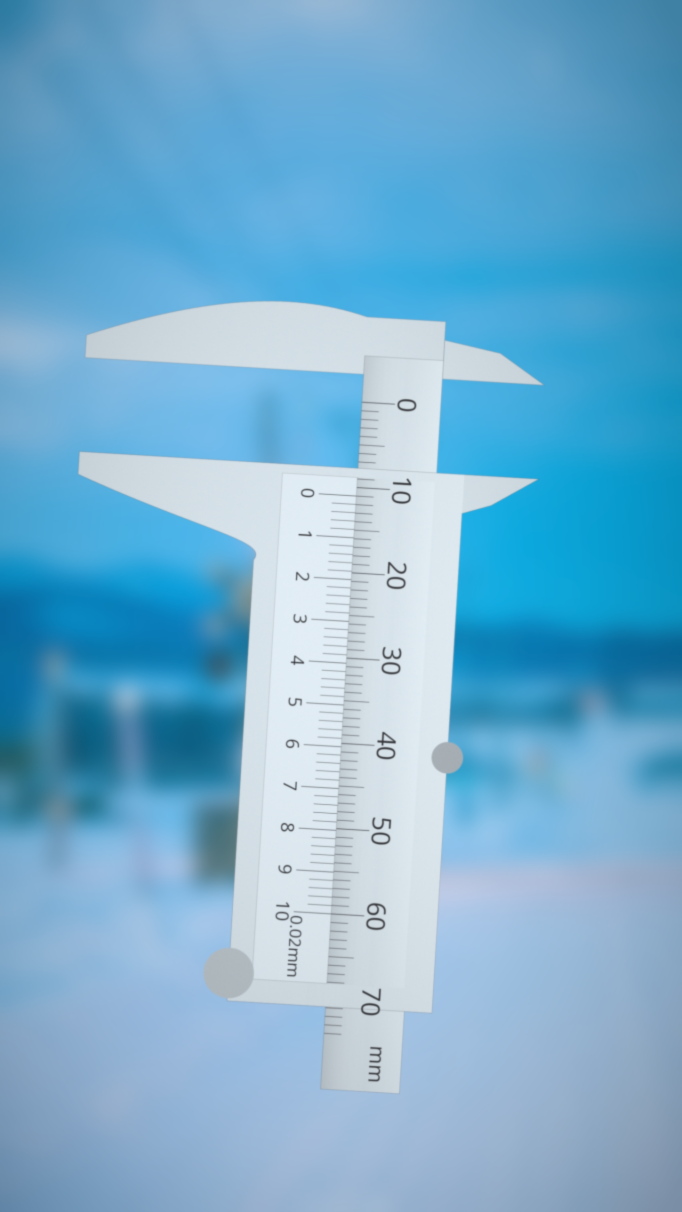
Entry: 11.0; mm
